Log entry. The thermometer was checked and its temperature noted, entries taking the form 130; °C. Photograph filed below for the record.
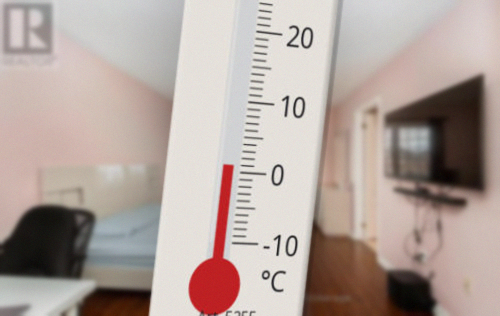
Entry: 1; °C
